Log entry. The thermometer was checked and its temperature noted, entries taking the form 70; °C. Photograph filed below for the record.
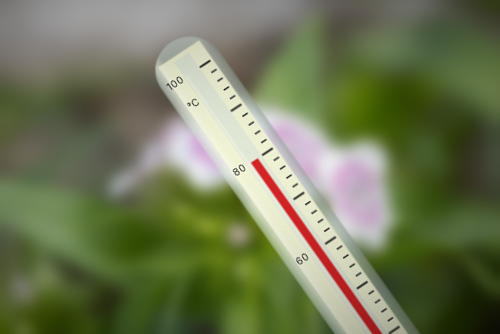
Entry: 80; °C
